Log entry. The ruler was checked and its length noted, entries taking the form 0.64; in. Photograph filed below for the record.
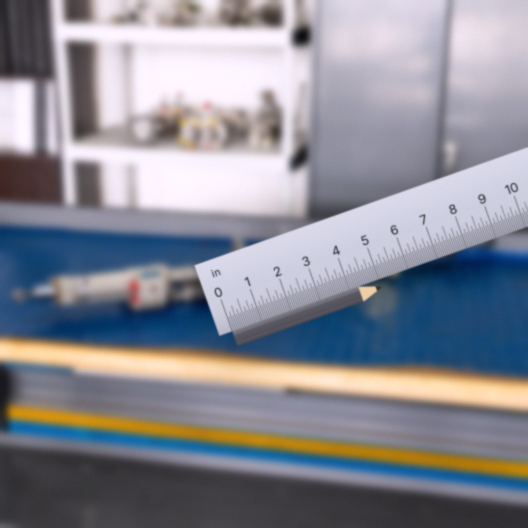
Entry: 5; in
